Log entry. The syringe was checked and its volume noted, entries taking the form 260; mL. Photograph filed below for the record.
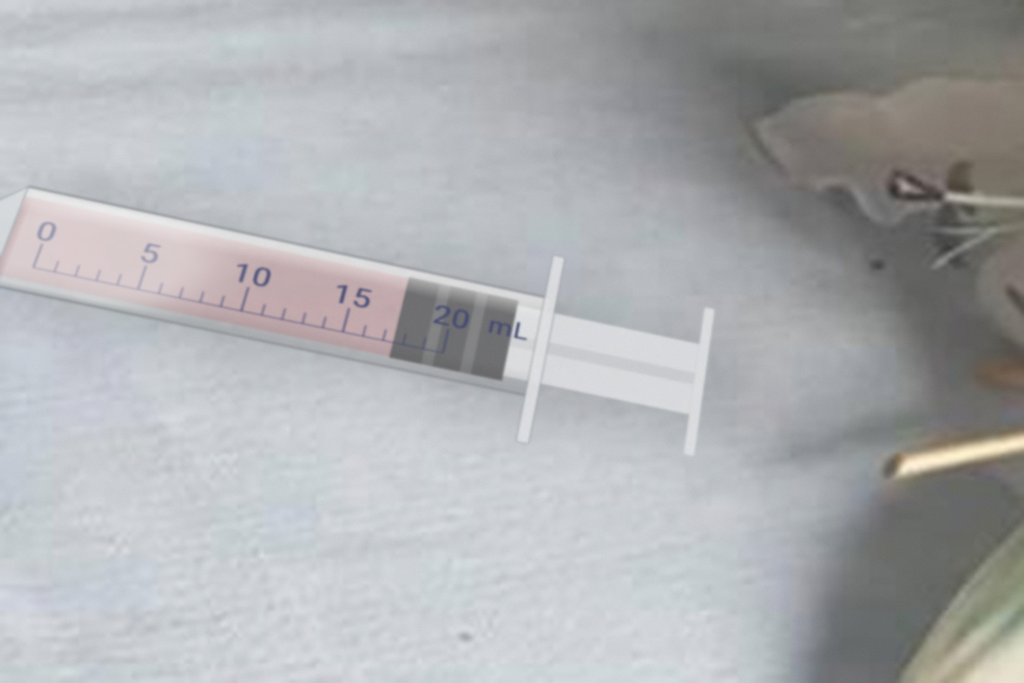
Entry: 17.5; mL
